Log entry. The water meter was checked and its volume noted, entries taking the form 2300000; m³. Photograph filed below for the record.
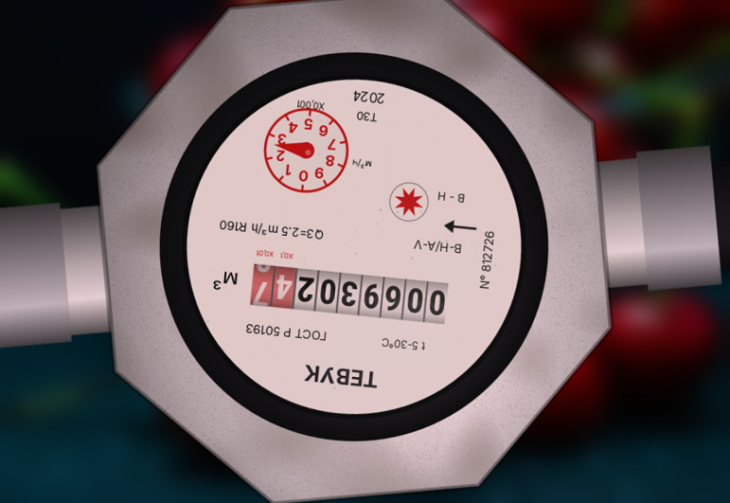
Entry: 69302.472; m³
